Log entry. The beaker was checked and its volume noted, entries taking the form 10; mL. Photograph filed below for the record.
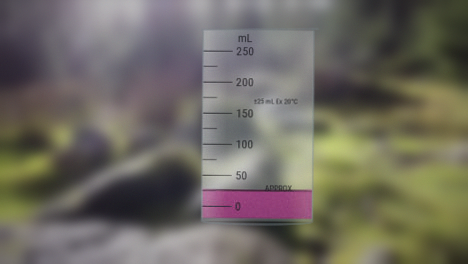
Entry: 25; mL
